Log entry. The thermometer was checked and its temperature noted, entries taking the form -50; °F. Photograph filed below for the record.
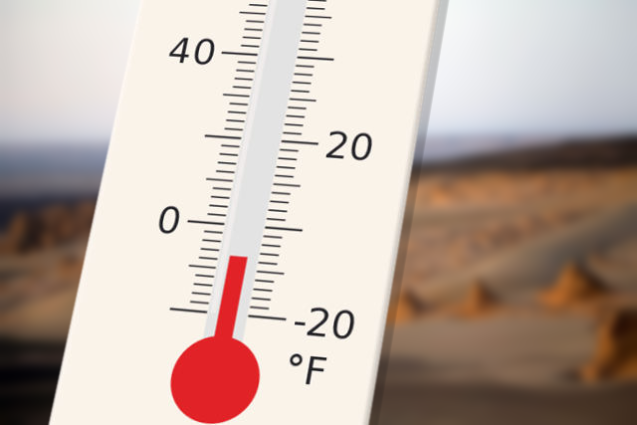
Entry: -7; °F
